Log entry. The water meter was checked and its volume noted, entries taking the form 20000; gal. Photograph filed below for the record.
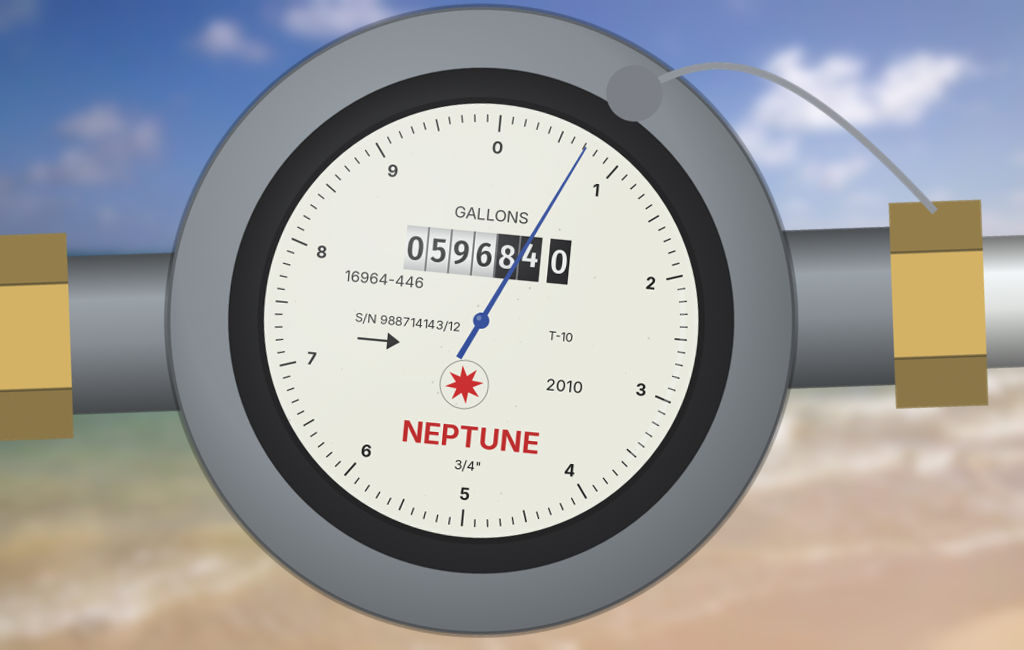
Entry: 596840.7; gal
